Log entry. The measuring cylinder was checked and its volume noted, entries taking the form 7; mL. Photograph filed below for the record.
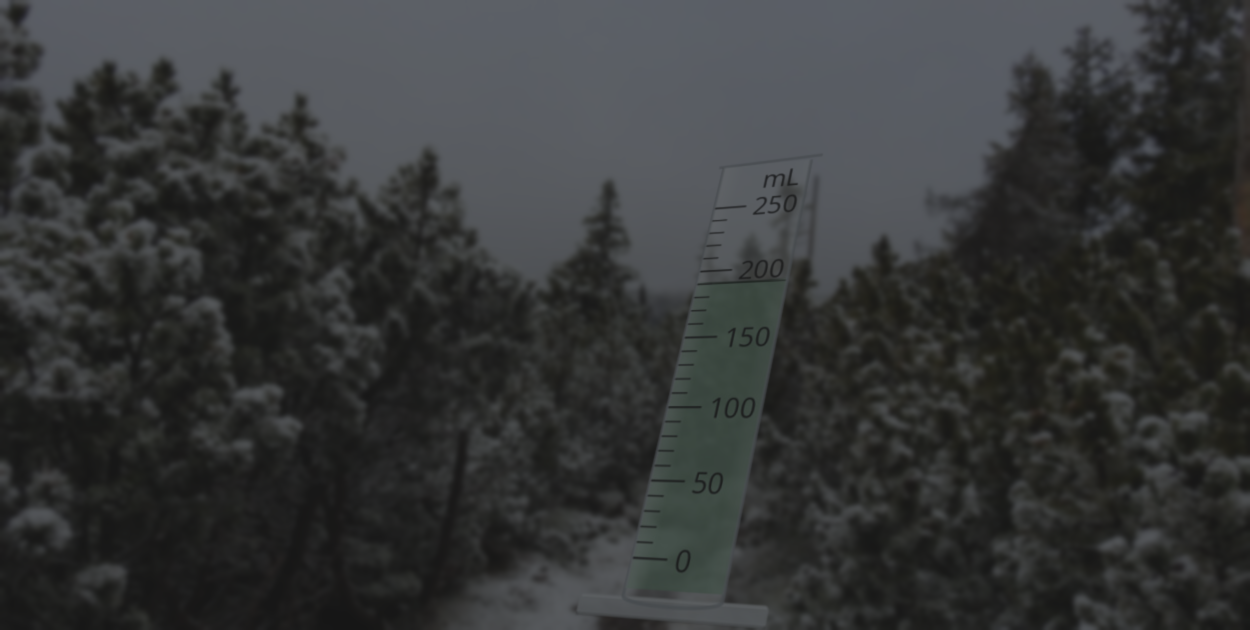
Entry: 190; mL
